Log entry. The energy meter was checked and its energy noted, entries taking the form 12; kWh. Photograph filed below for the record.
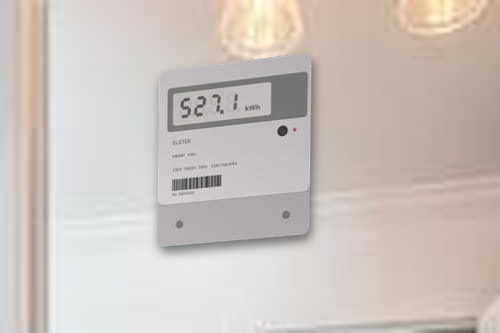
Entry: 527.1; kWh
